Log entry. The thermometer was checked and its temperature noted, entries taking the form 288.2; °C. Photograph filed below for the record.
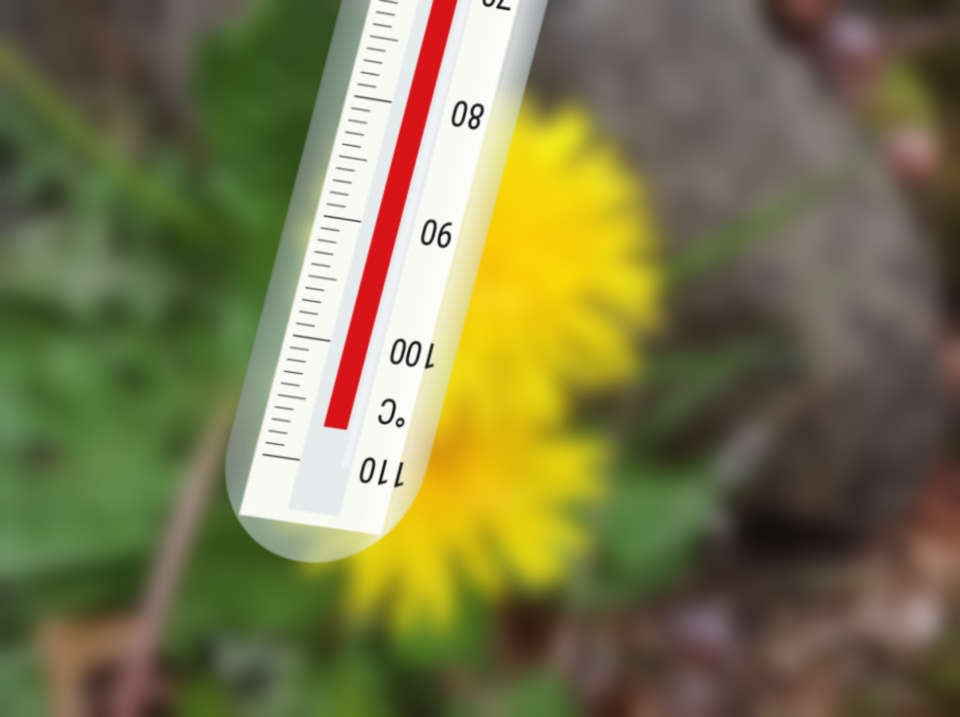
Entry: 107; °C
